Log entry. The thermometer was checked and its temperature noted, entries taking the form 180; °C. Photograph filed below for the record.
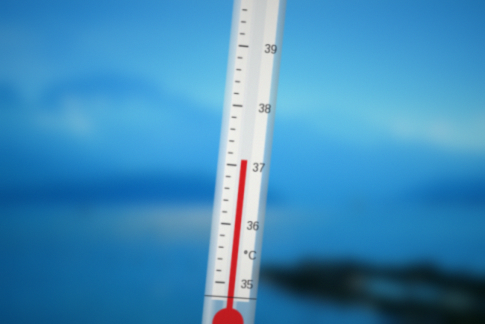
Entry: 37.1; °C
